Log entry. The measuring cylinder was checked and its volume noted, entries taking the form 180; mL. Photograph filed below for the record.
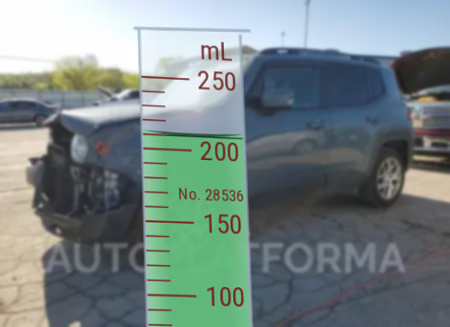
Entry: 210; mL
